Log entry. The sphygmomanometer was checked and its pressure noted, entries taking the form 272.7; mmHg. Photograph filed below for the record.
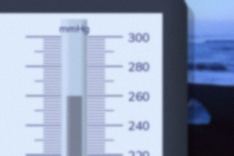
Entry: 260; mmHg
